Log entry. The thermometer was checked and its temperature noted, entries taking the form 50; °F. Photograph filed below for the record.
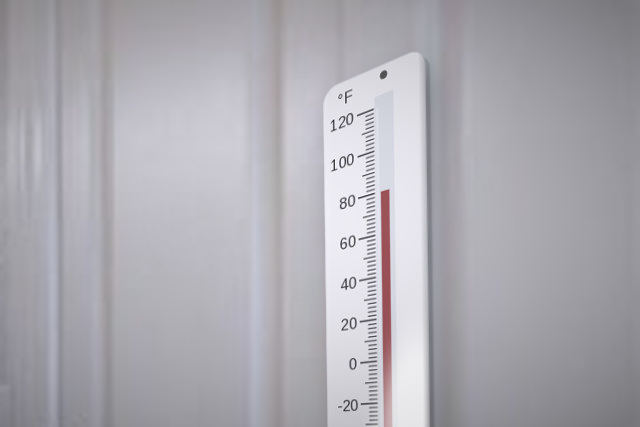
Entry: 80; °F
